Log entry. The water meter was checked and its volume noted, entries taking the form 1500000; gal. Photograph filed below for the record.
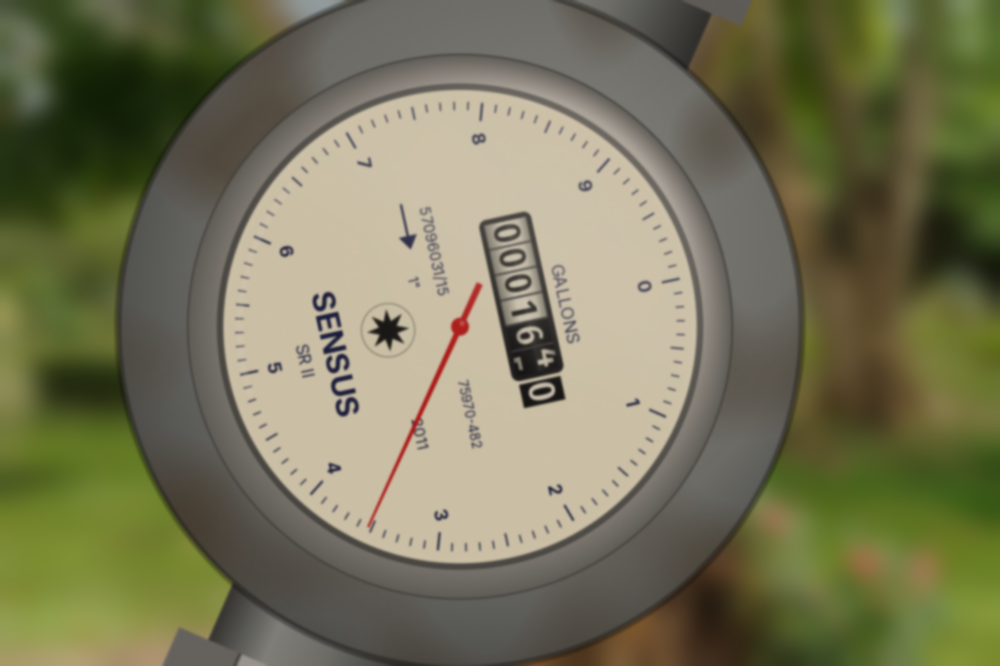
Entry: 1643.5; gal
